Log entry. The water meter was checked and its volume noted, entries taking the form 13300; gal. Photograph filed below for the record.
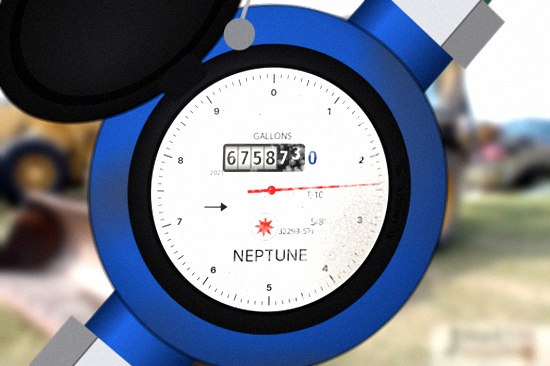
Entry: 6758732.4; gal
